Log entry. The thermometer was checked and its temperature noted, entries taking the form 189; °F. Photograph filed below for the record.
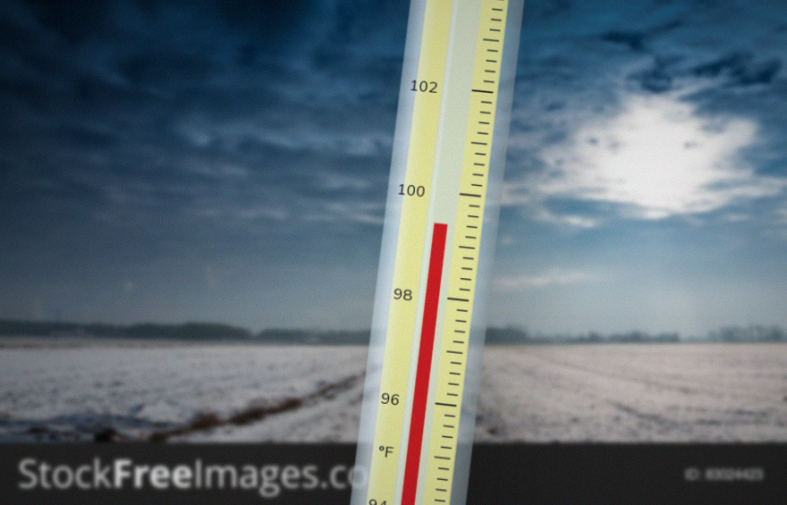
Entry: 99.4; °F
